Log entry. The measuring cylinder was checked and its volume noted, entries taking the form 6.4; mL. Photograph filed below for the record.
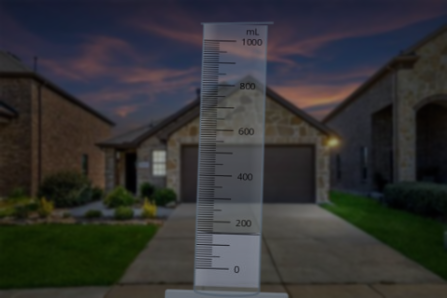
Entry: 150; mL
